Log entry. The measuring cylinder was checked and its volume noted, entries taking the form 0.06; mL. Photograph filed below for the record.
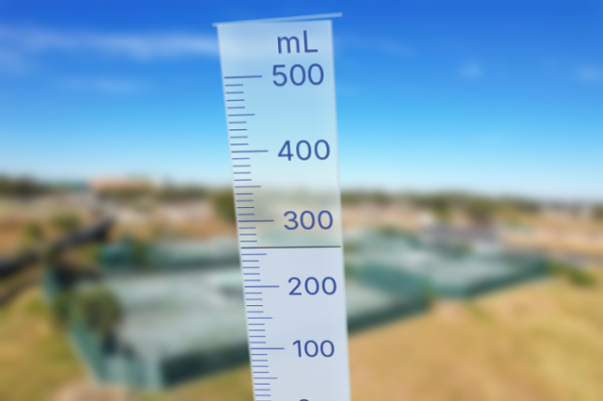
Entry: 260; mL
